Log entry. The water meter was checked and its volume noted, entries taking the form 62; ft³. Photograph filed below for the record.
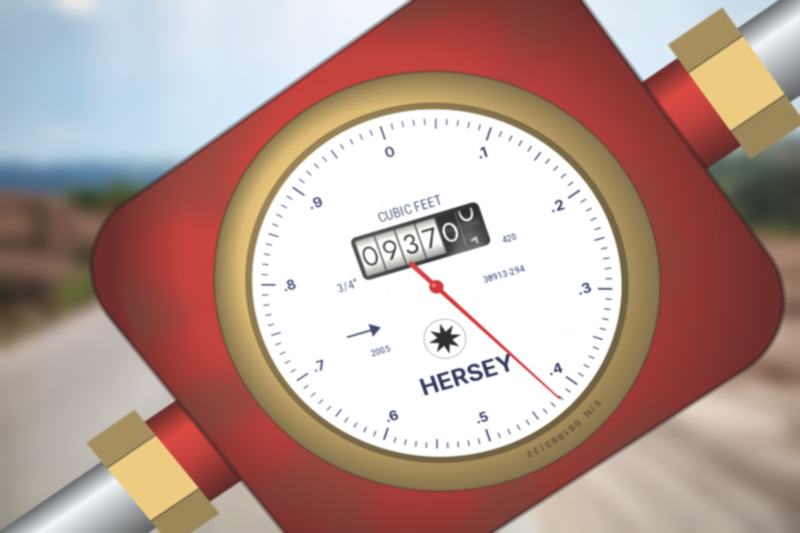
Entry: 93700.42; ft³
